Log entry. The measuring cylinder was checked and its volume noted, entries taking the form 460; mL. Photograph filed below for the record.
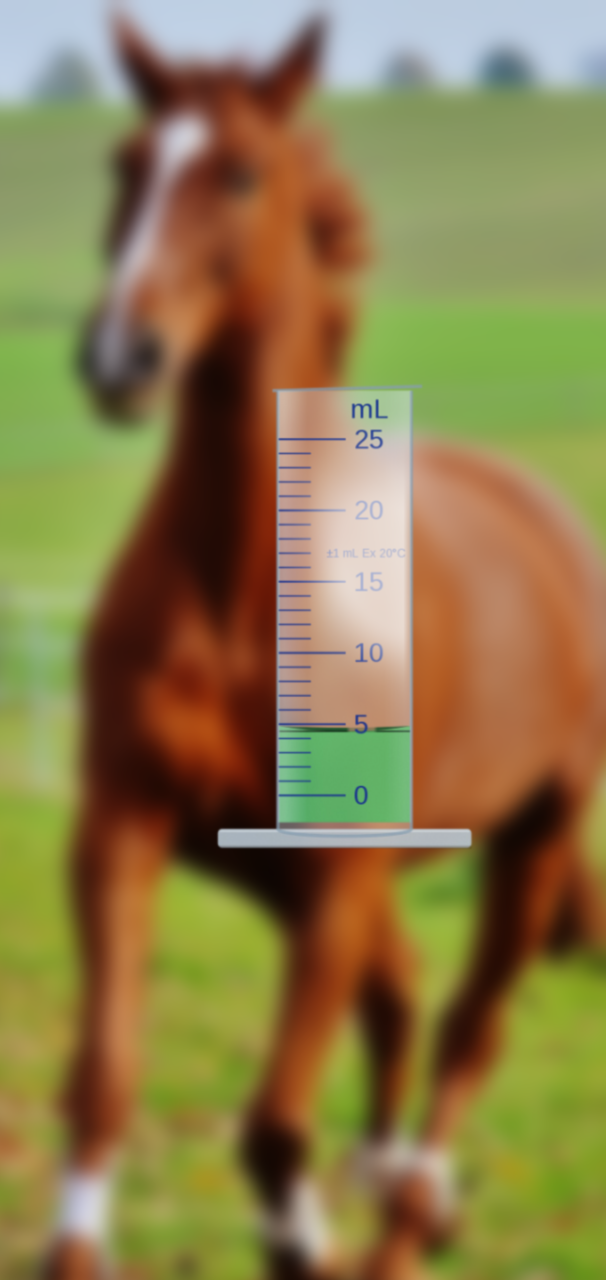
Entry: 4.5; mL
